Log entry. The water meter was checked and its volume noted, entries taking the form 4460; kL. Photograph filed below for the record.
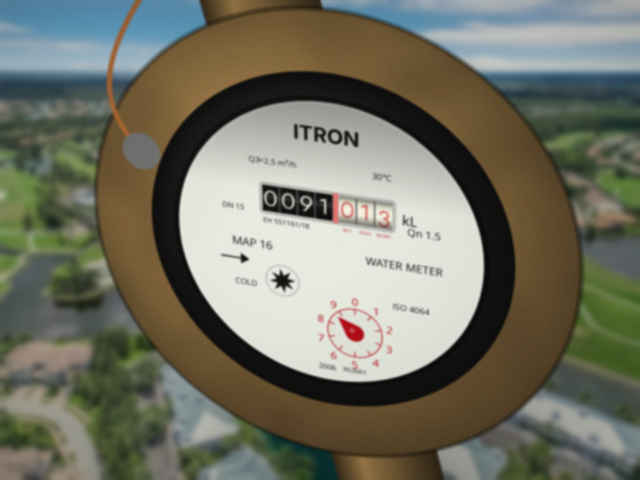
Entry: 91.0128; kL
